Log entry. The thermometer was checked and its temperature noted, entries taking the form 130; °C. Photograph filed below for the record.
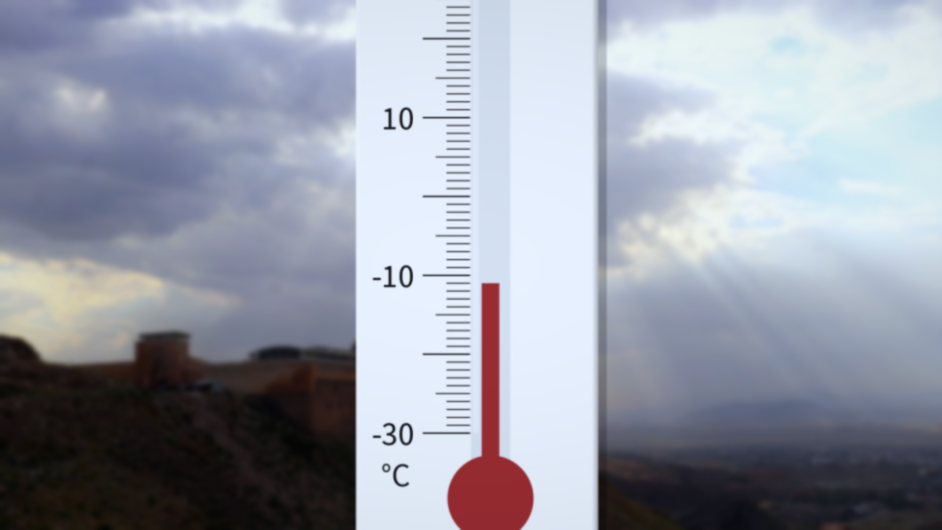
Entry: -11; °C
